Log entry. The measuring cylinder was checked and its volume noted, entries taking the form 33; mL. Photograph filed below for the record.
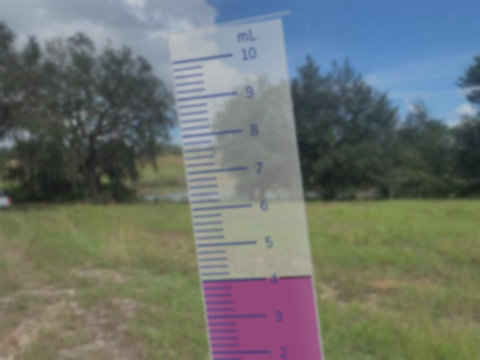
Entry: 4; mL
